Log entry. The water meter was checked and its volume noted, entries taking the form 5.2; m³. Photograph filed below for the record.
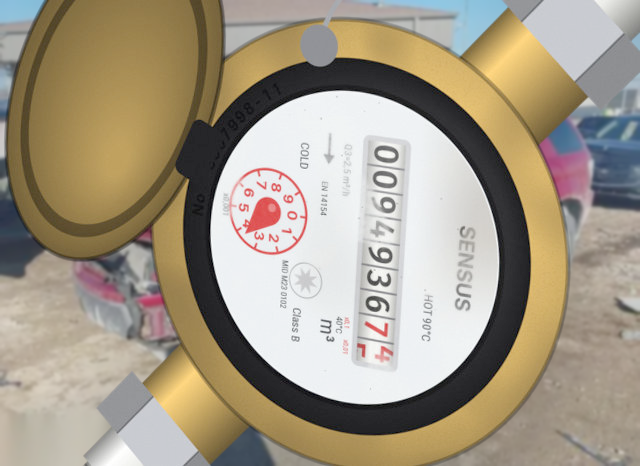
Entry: 94936.743; m³
